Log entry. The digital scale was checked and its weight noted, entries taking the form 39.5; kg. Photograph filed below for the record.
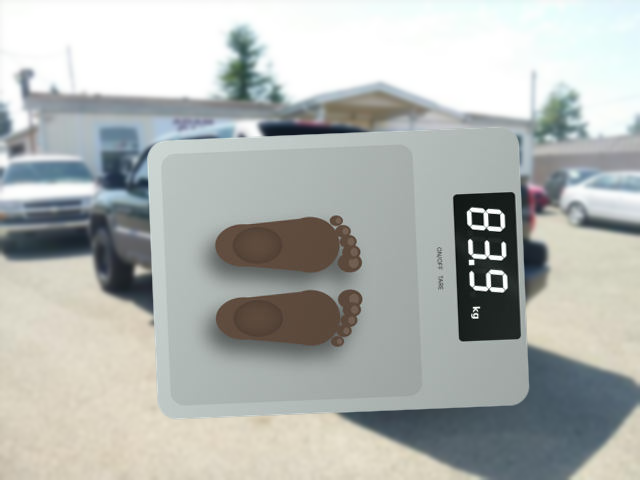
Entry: 83.9; kg
